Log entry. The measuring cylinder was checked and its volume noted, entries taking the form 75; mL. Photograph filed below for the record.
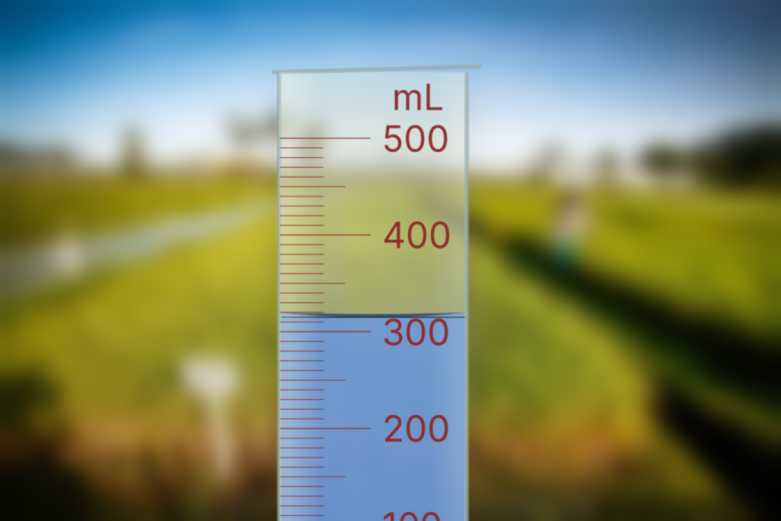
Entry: 315; mL
